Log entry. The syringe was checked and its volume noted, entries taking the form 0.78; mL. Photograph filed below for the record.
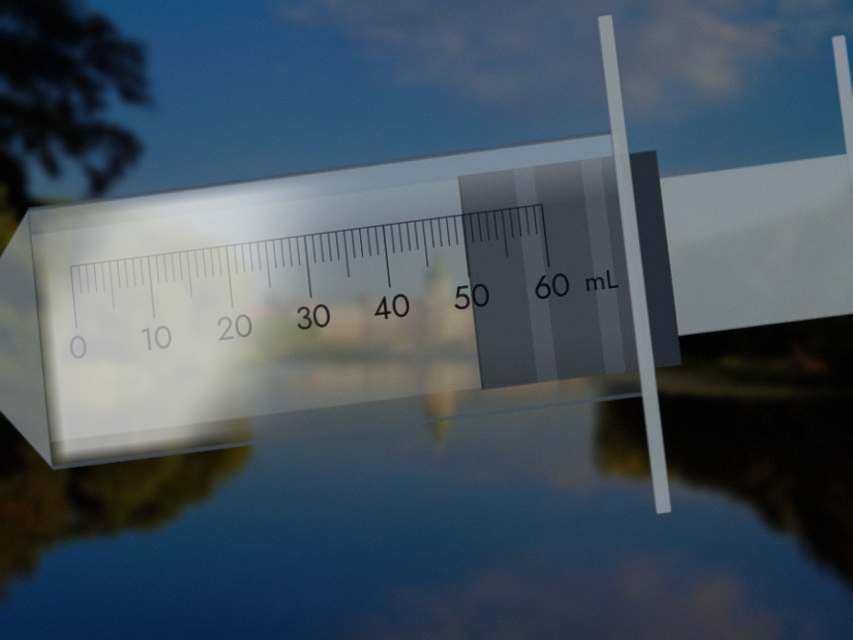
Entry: 50; mL
